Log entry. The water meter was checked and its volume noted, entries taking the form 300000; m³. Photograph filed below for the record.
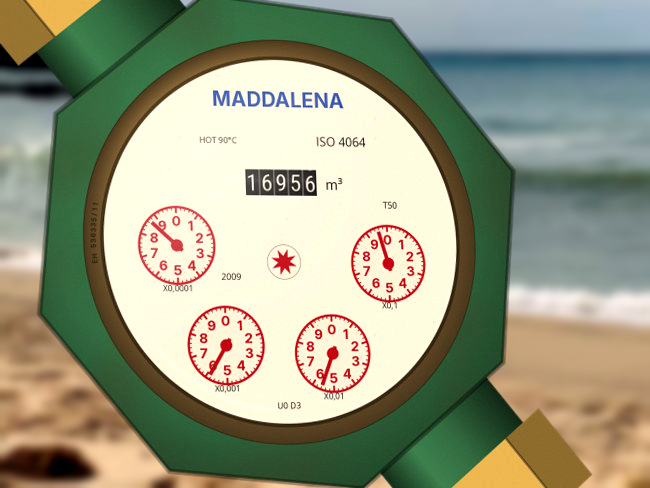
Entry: 16955.9558; m³
